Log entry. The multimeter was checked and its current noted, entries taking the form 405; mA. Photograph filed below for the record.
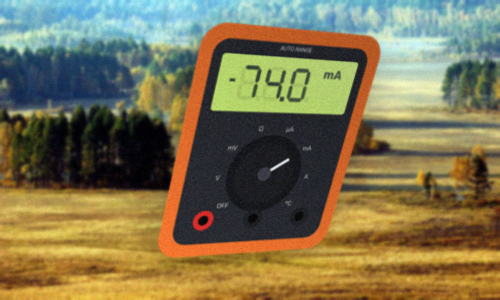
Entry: -74.0; mA
